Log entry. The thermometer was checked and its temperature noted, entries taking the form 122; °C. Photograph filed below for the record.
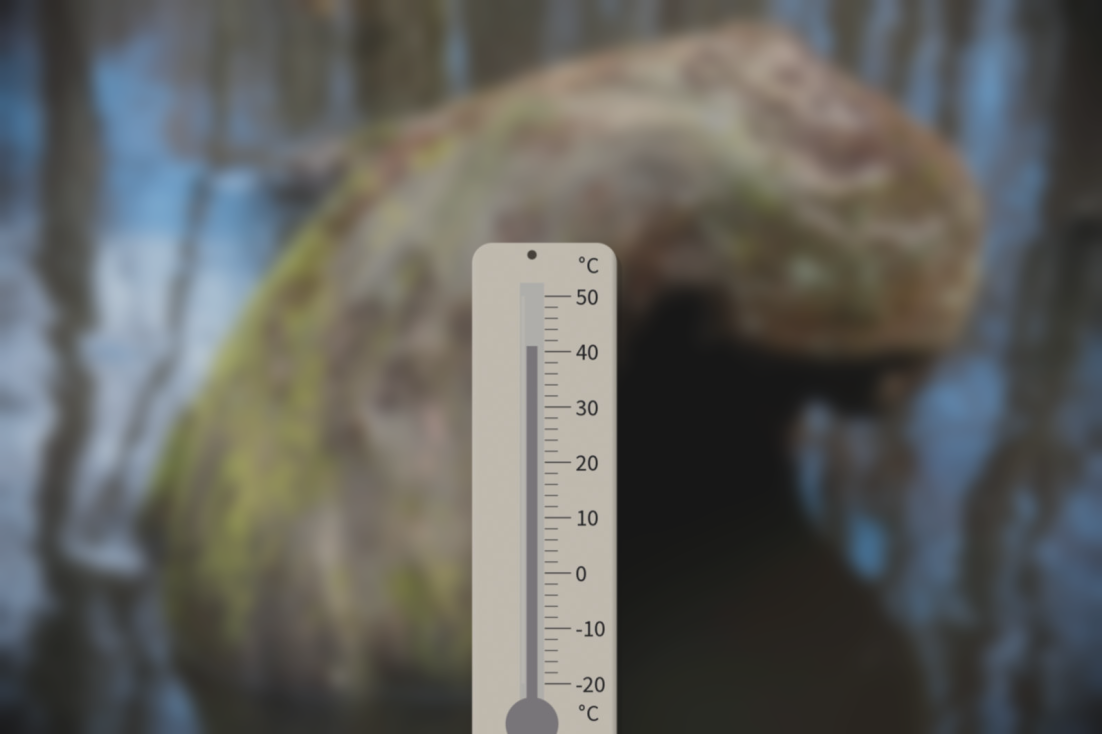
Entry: 41; °C
